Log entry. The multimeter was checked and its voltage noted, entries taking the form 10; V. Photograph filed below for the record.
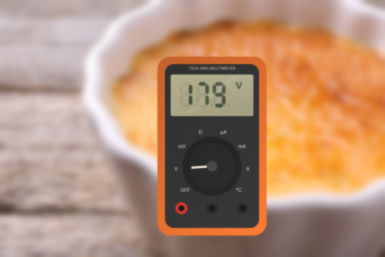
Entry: 179; V
